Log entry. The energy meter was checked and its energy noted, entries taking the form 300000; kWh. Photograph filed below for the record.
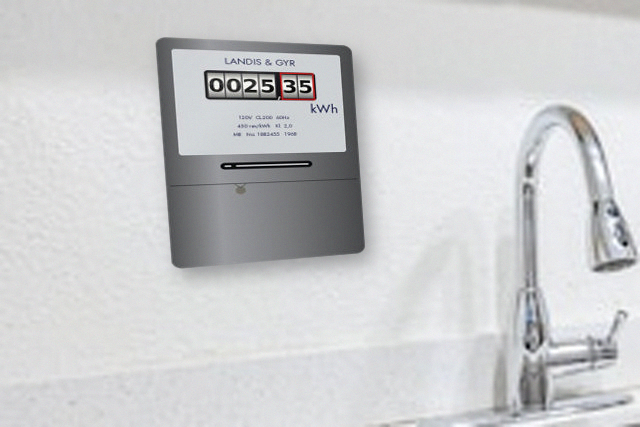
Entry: 25.35; kWh
